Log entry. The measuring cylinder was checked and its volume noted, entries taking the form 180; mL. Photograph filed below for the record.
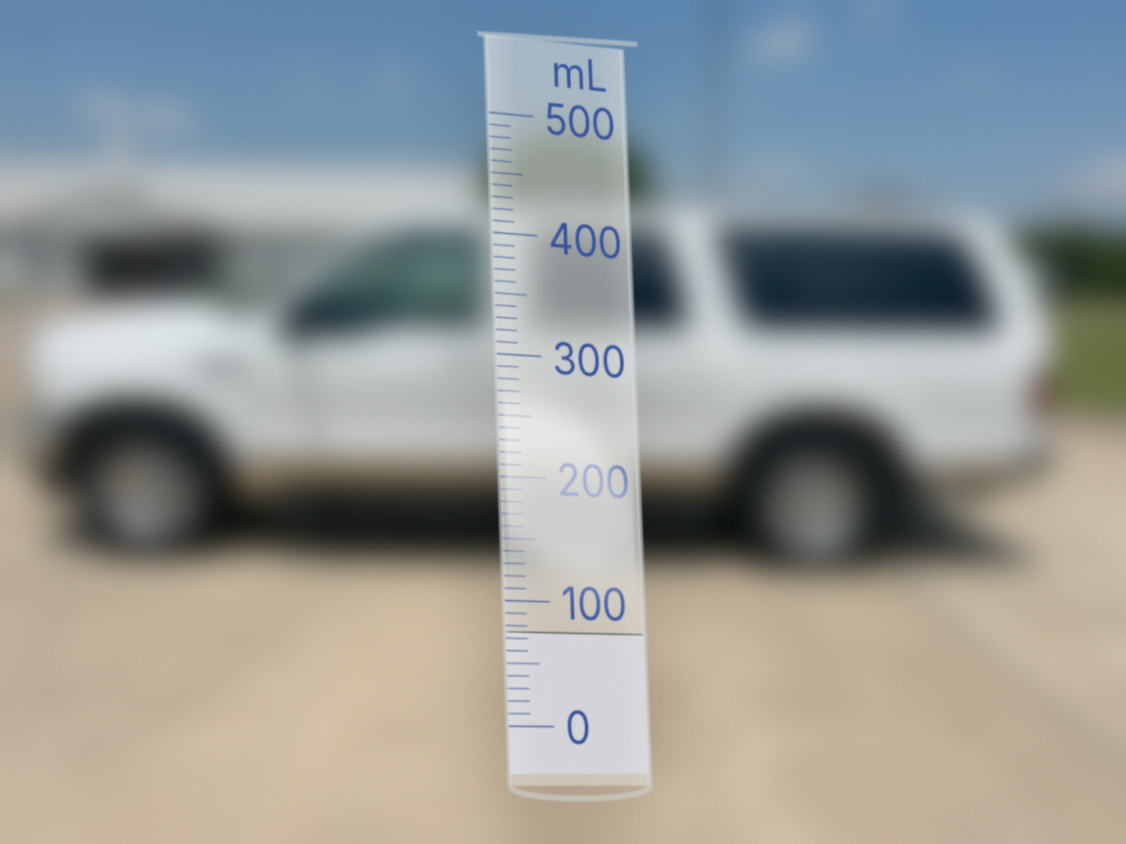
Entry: 75; mL
